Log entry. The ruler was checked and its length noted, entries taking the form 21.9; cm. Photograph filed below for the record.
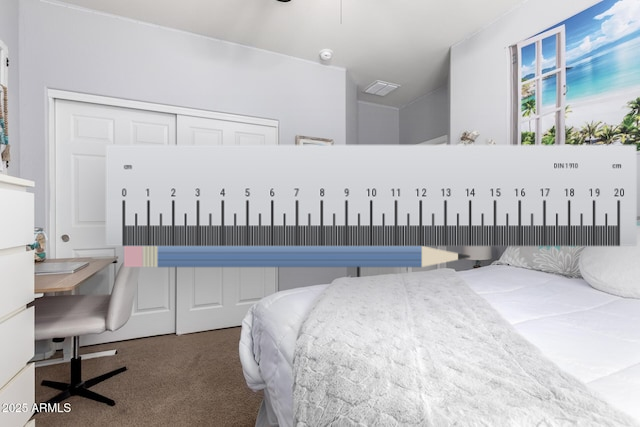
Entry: 14; cm
